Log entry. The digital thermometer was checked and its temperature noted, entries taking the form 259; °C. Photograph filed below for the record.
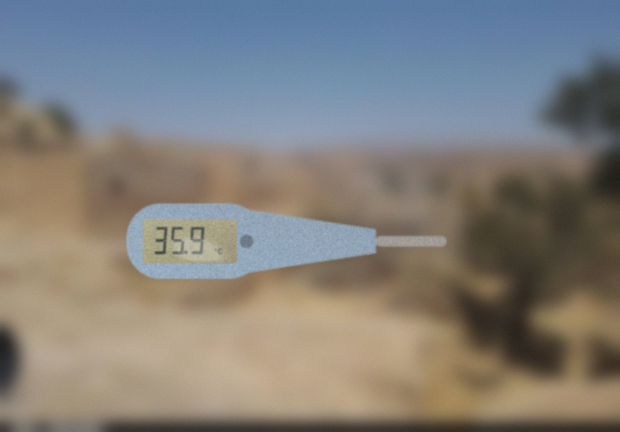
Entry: 35.9; °C
